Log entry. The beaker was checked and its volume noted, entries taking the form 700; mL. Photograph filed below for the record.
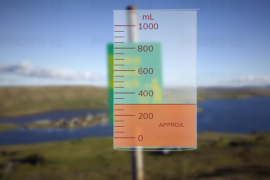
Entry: 300; mL
